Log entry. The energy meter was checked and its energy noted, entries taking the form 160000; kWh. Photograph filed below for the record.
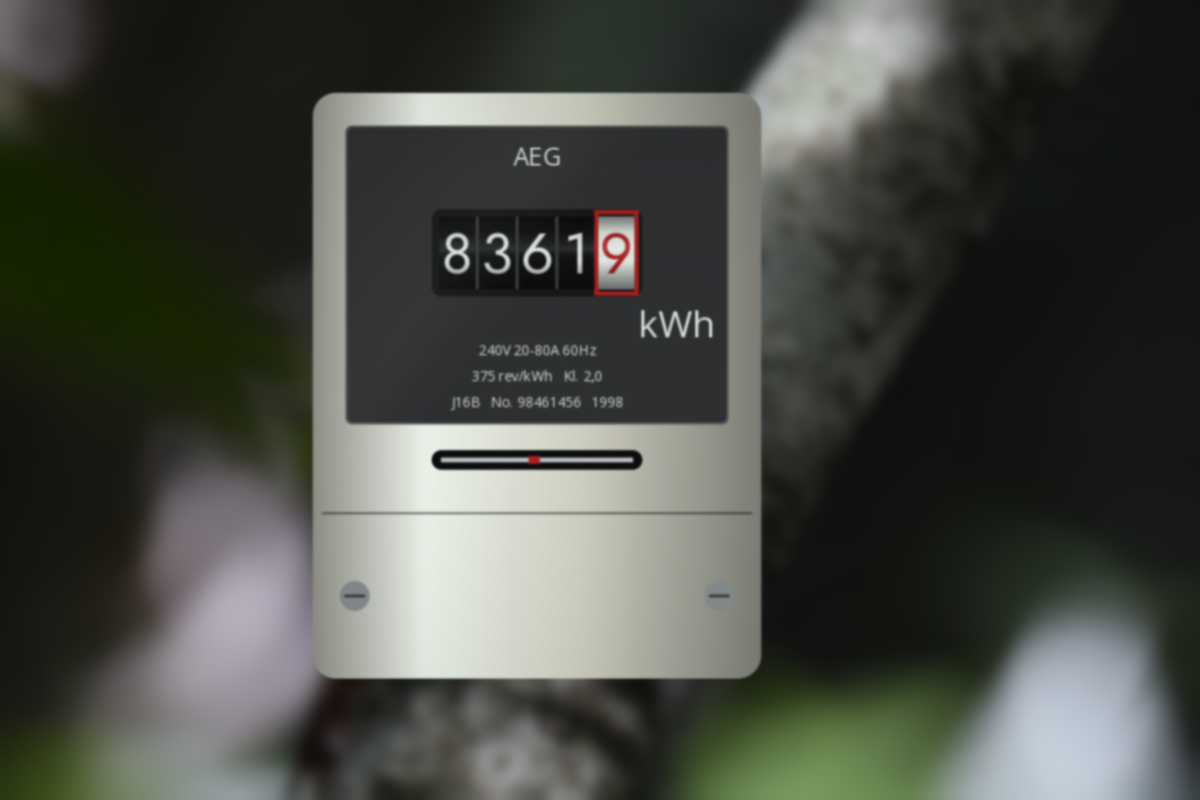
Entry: 8361.9; kWh
